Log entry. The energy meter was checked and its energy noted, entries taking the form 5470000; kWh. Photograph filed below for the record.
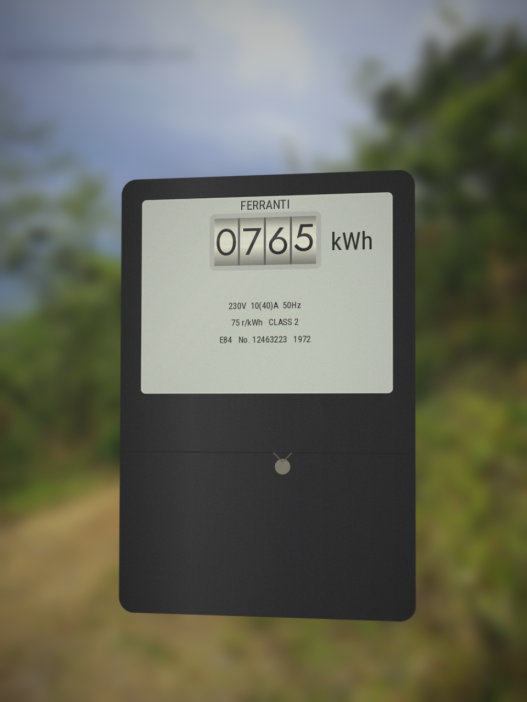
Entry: 765; kWh
